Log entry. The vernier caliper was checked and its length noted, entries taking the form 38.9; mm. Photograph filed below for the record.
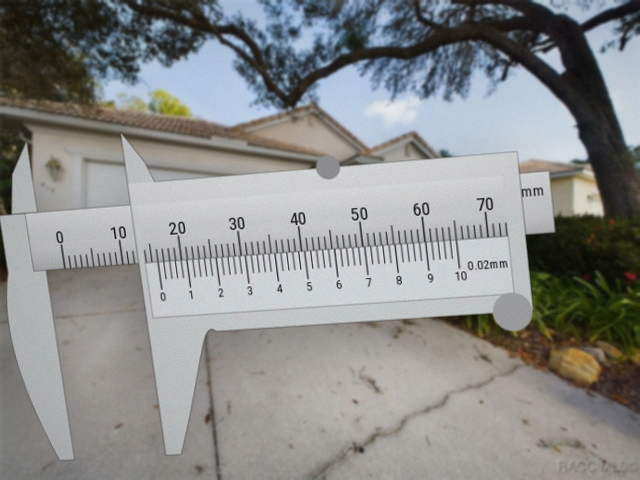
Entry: 16.0; mm
